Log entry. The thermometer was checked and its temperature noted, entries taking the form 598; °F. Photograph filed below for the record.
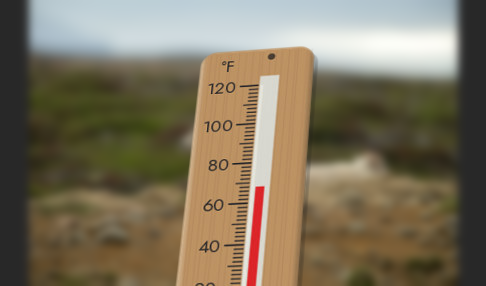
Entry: 68; °F
